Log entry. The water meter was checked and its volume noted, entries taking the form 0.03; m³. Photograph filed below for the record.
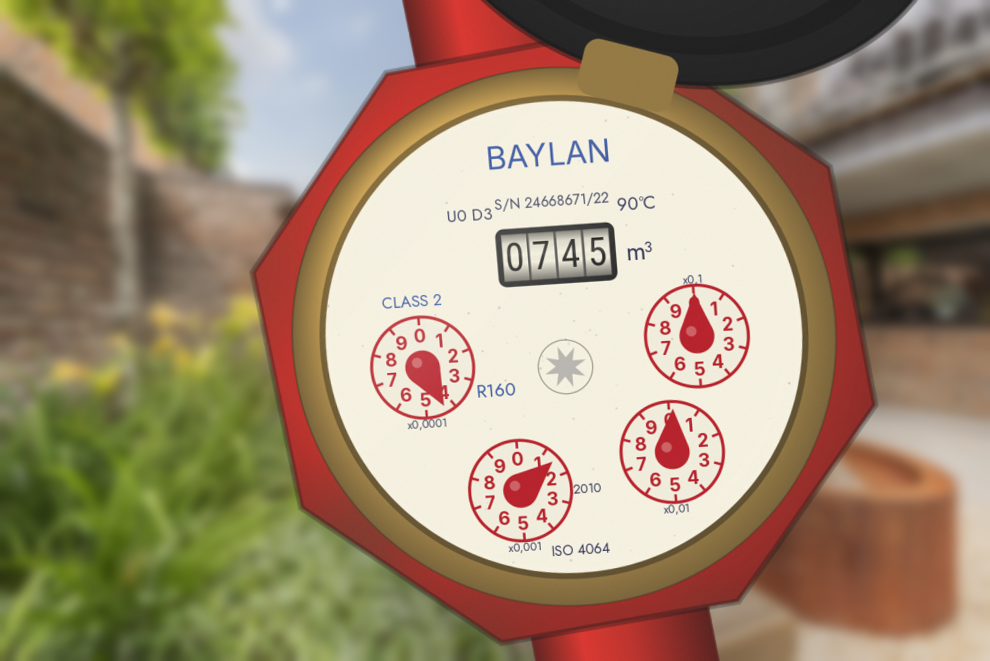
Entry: 745.0014; m³
